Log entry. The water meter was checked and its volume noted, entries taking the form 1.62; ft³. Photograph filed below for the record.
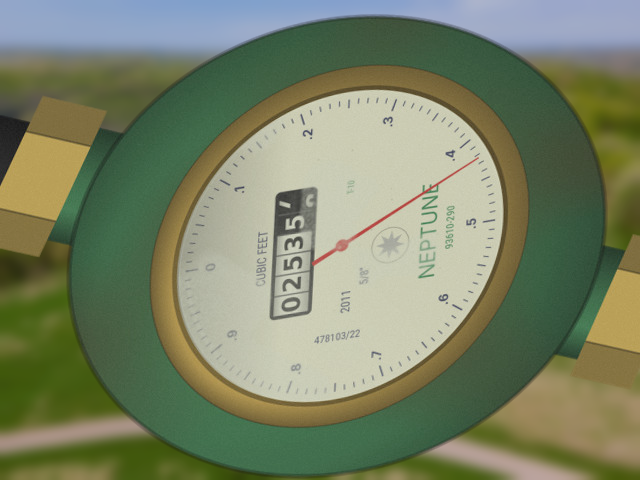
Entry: 25357.42; ft³
